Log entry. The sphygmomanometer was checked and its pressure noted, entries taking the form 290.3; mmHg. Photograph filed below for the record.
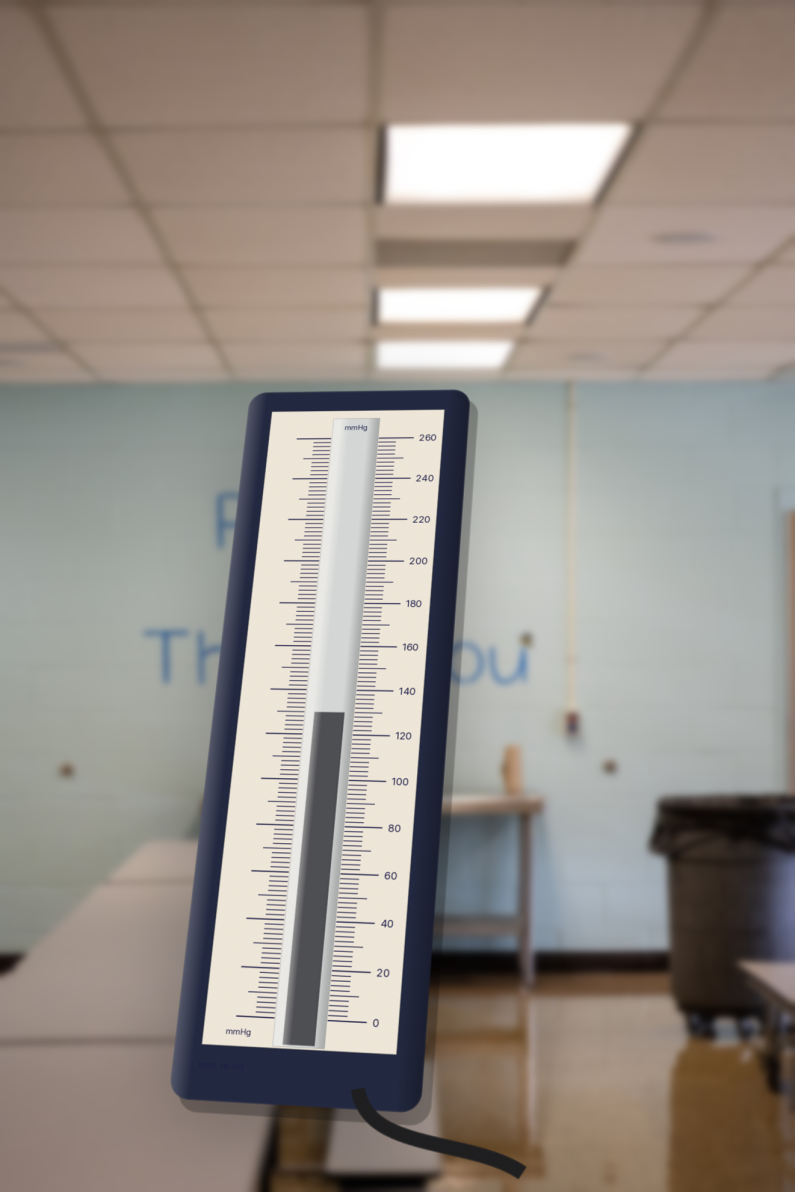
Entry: 130; mmHg
